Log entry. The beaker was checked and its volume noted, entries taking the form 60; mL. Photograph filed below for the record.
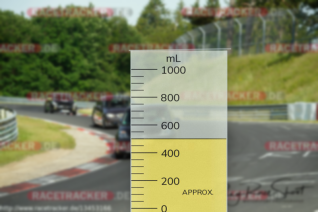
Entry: 500; mL
